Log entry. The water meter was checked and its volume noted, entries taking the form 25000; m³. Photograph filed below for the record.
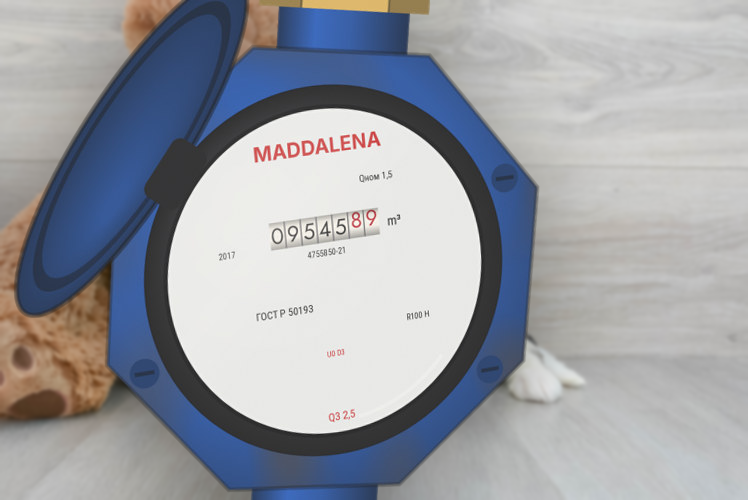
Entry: 9545.89; m³
